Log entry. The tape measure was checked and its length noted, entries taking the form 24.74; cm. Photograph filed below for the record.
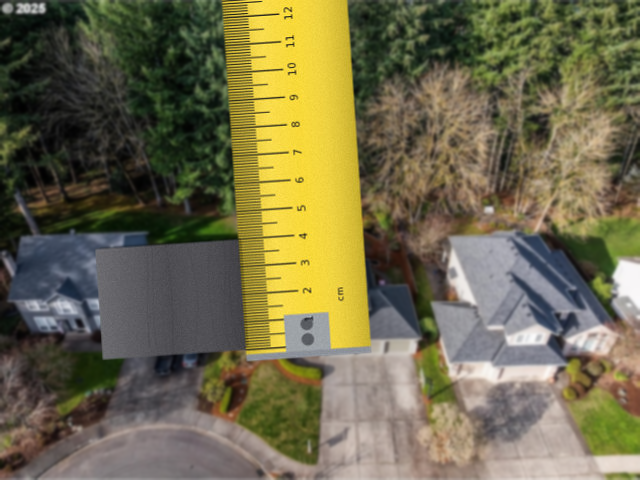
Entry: 4; cm
